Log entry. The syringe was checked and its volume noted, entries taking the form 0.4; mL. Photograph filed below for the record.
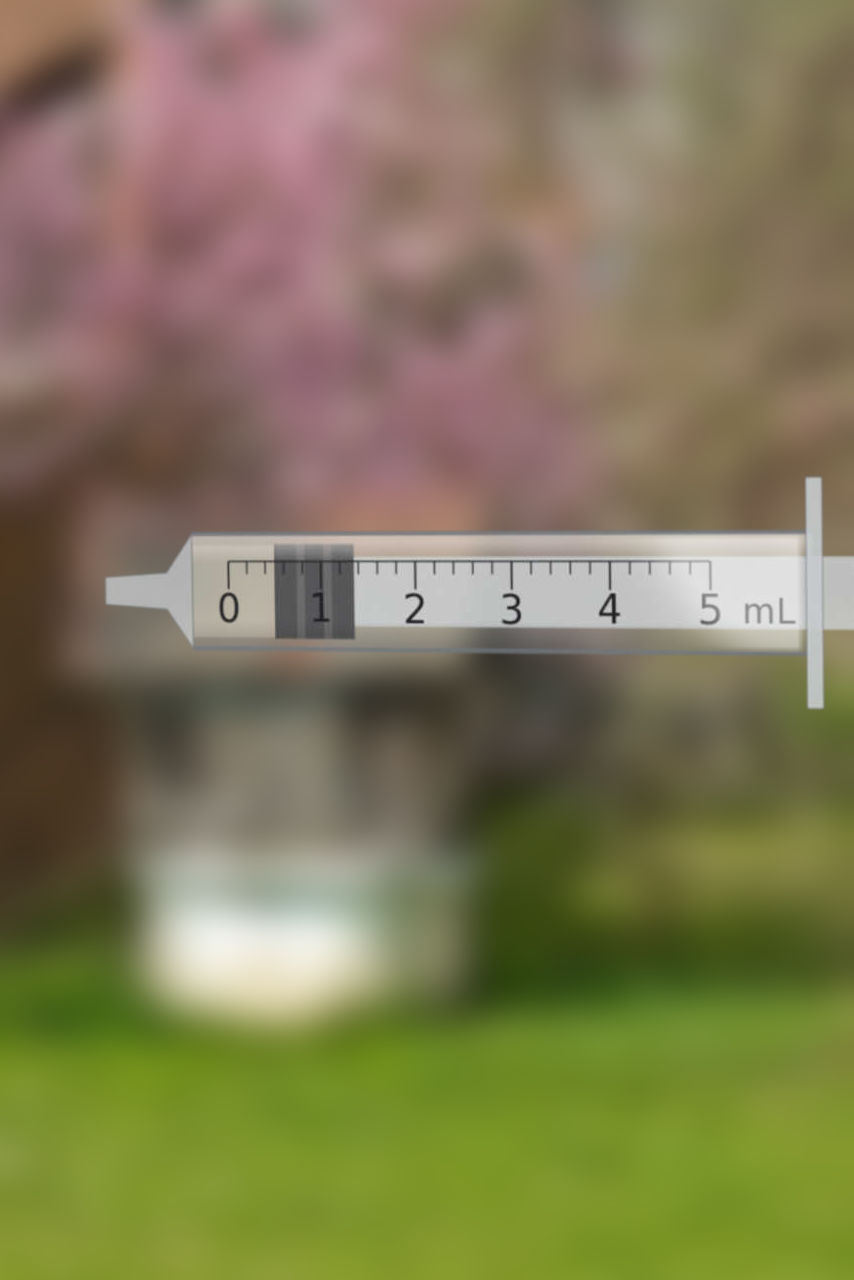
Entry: 0.5; mL
